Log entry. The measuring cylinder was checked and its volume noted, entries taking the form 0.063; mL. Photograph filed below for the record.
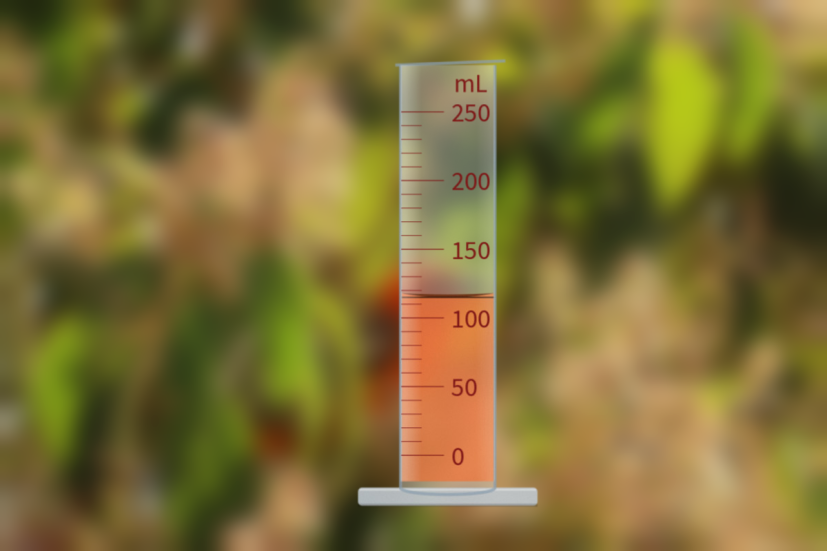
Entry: 115; mL
